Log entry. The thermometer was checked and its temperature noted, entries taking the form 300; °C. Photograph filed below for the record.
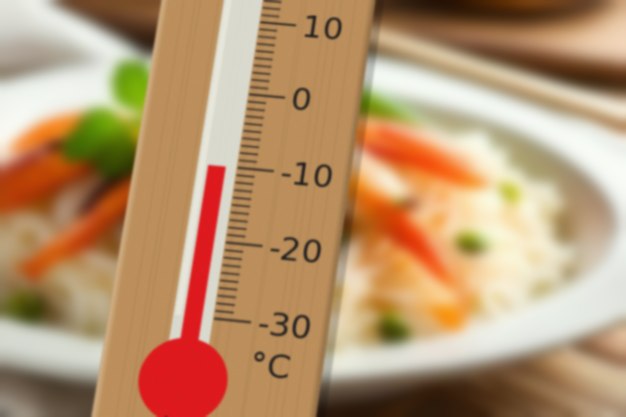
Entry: -10; °C
